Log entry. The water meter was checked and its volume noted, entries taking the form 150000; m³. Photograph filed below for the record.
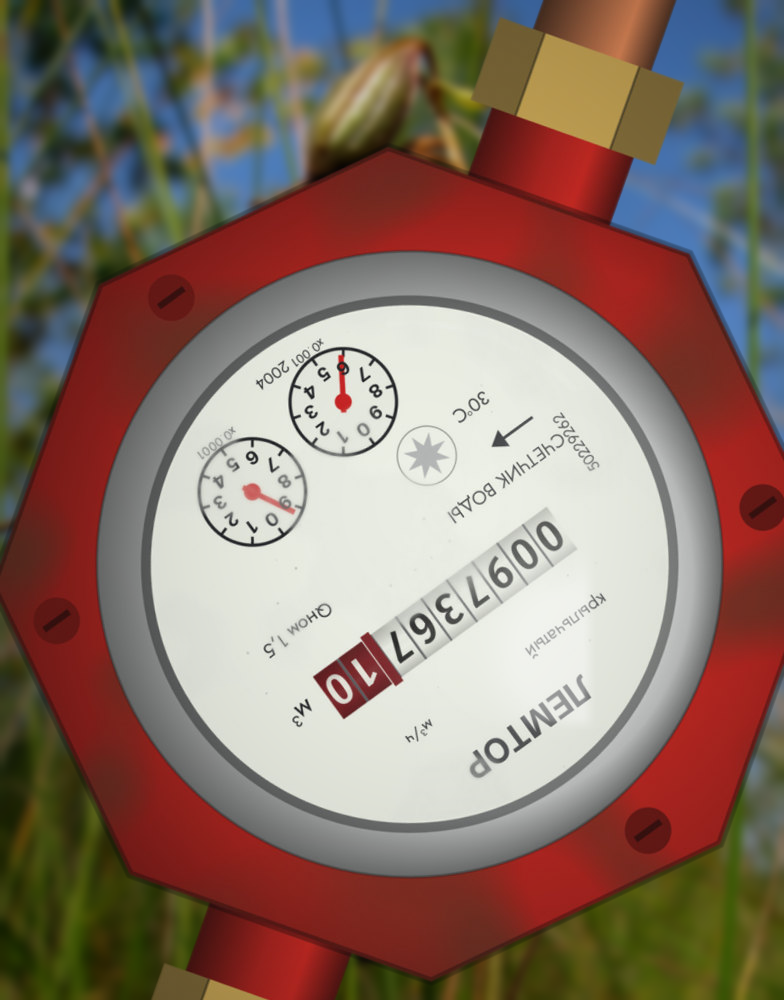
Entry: 97367.1059; m³
